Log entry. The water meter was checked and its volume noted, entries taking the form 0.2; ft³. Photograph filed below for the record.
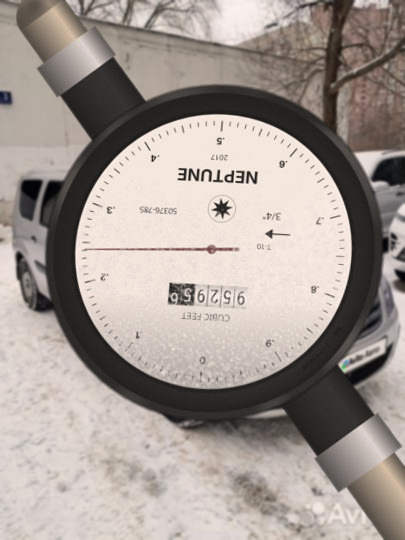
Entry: 952956.24; ft³
